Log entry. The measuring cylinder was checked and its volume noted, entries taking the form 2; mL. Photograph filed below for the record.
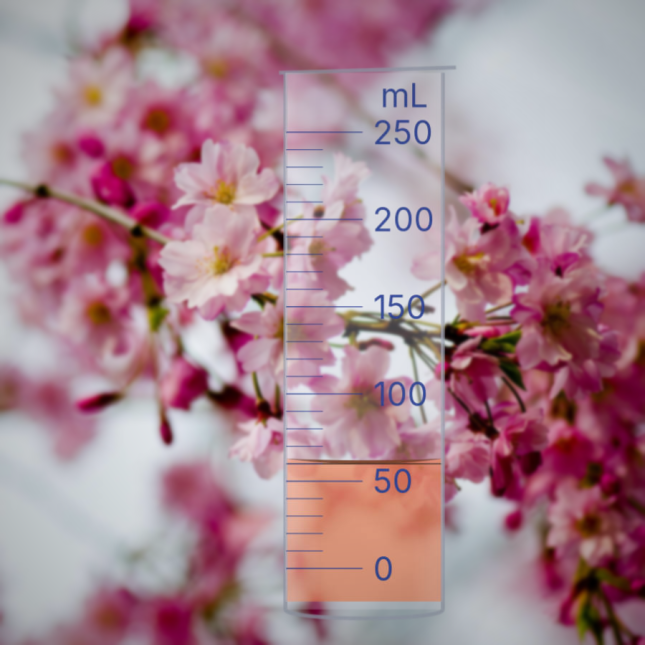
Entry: 60; mL
